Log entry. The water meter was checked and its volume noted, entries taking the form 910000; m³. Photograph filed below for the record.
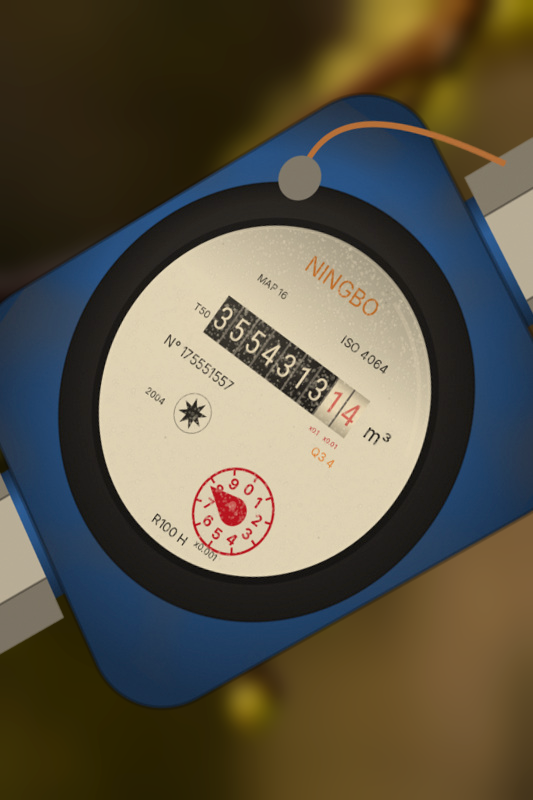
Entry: 3554313.147; m³
